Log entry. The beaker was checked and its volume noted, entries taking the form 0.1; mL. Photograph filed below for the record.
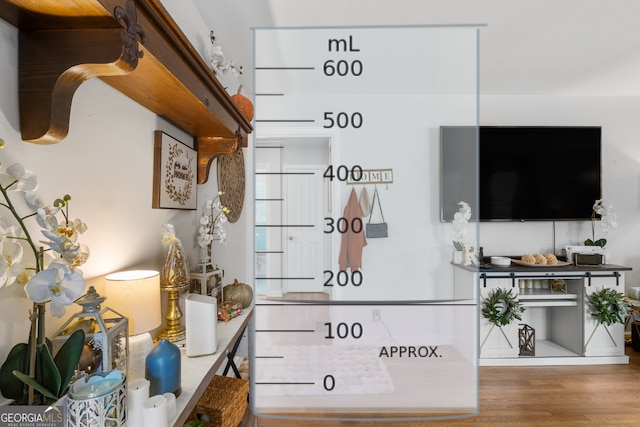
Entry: 150; mL
